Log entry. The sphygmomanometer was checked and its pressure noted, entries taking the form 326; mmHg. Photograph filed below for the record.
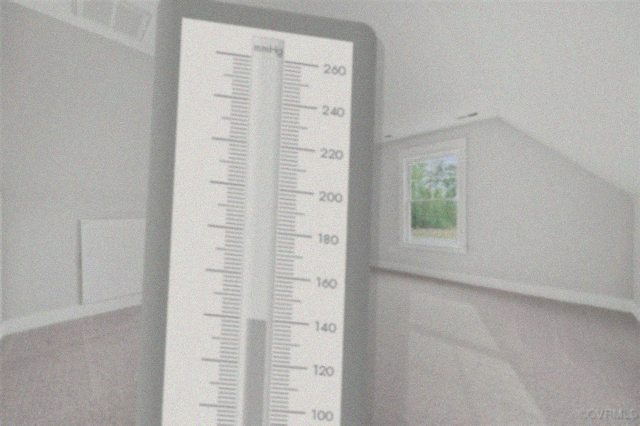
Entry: 140; mmHg
